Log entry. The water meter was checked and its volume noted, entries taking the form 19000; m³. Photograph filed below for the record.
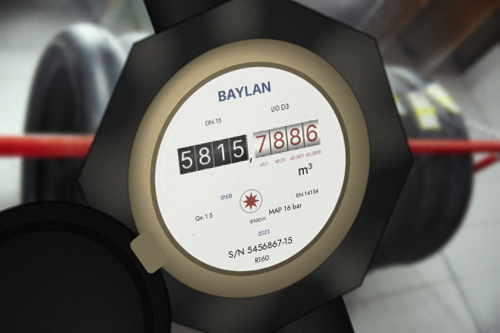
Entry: 5815.7886; m³
